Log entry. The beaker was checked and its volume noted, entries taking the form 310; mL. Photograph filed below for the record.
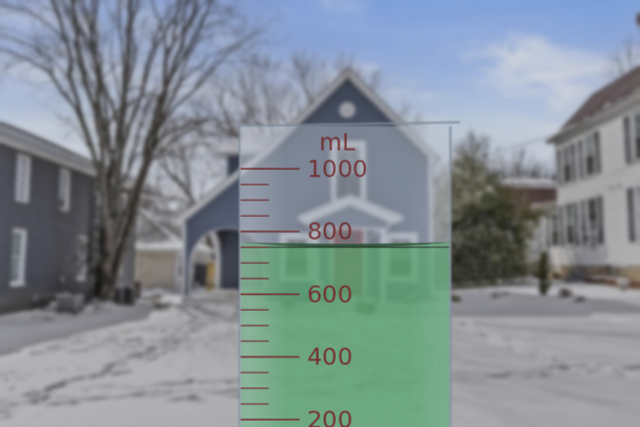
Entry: 750; mL
